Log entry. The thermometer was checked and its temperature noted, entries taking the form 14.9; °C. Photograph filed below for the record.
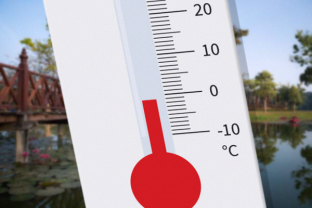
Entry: -1; °C
